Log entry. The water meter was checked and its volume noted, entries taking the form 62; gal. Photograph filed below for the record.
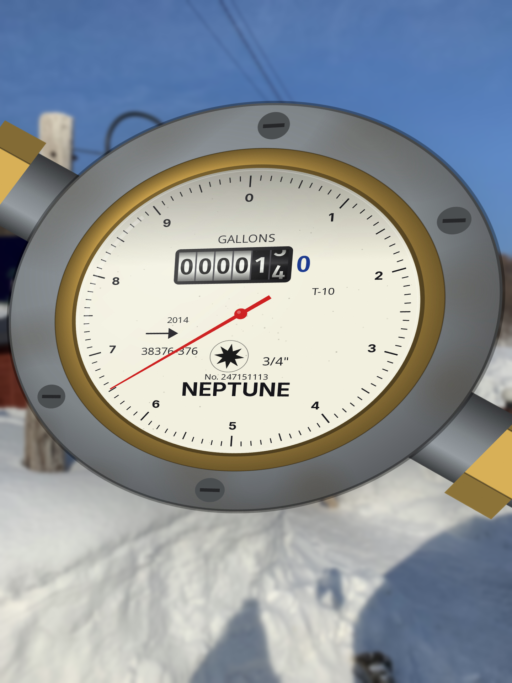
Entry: 136.5; gal
